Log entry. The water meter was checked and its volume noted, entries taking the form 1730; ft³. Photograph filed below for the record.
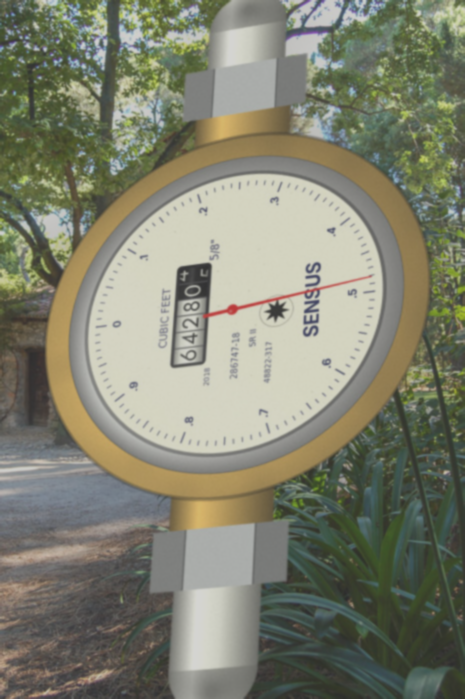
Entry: 642804.48; ft³
